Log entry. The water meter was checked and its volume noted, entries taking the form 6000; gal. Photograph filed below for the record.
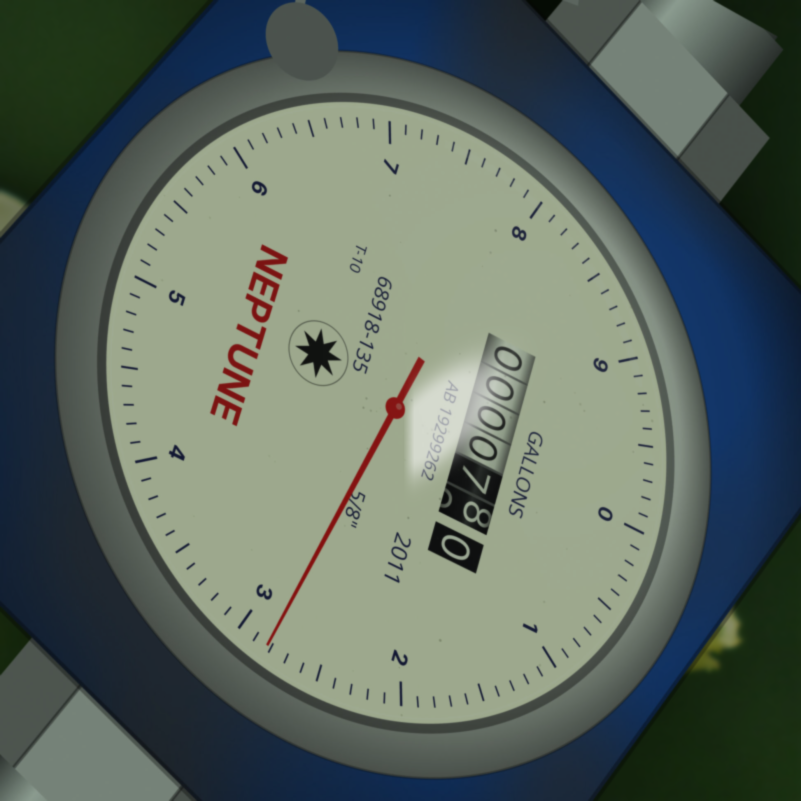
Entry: 782.8; gal
